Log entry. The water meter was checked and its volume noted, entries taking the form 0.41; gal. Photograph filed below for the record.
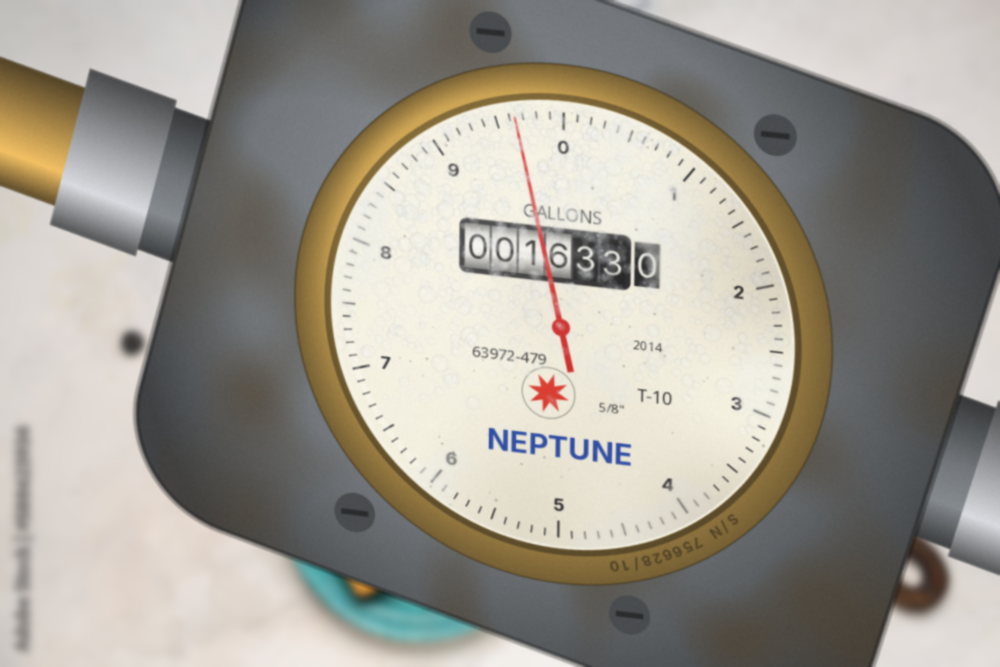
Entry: 16329.6; gal
